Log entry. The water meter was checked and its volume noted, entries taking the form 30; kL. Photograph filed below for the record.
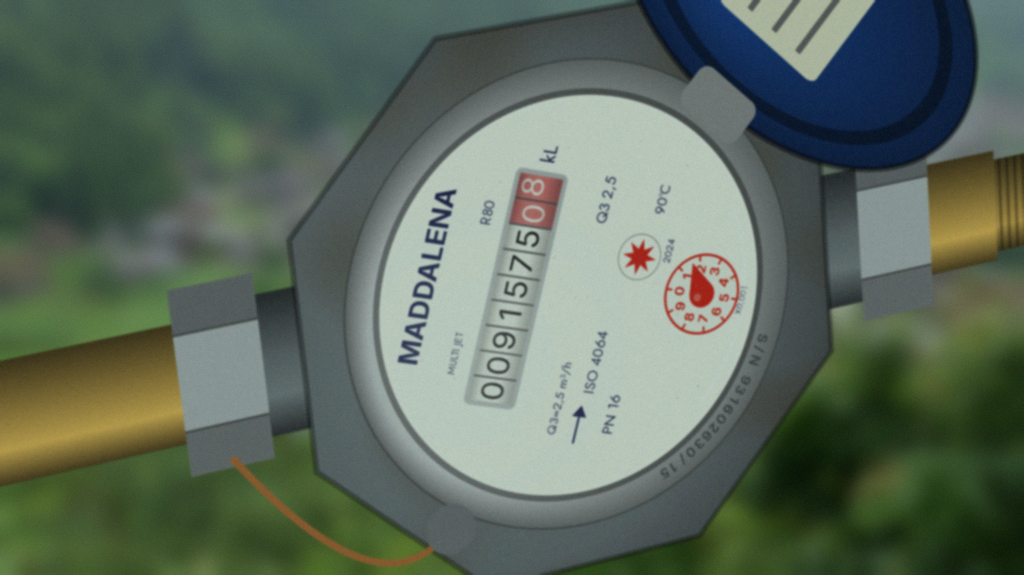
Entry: 91575.081; kL
